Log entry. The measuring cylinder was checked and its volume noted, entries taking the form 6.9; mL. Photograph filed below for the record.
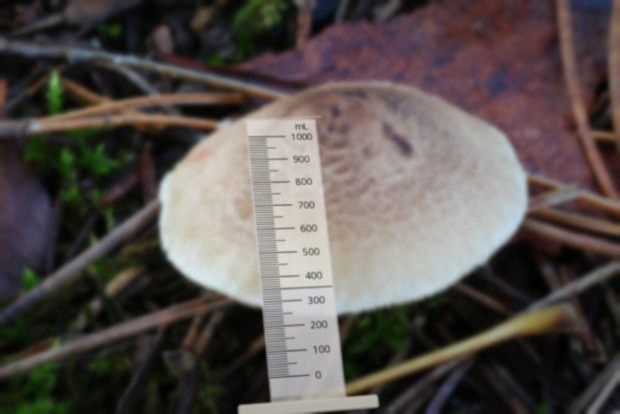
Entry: 350; mL
